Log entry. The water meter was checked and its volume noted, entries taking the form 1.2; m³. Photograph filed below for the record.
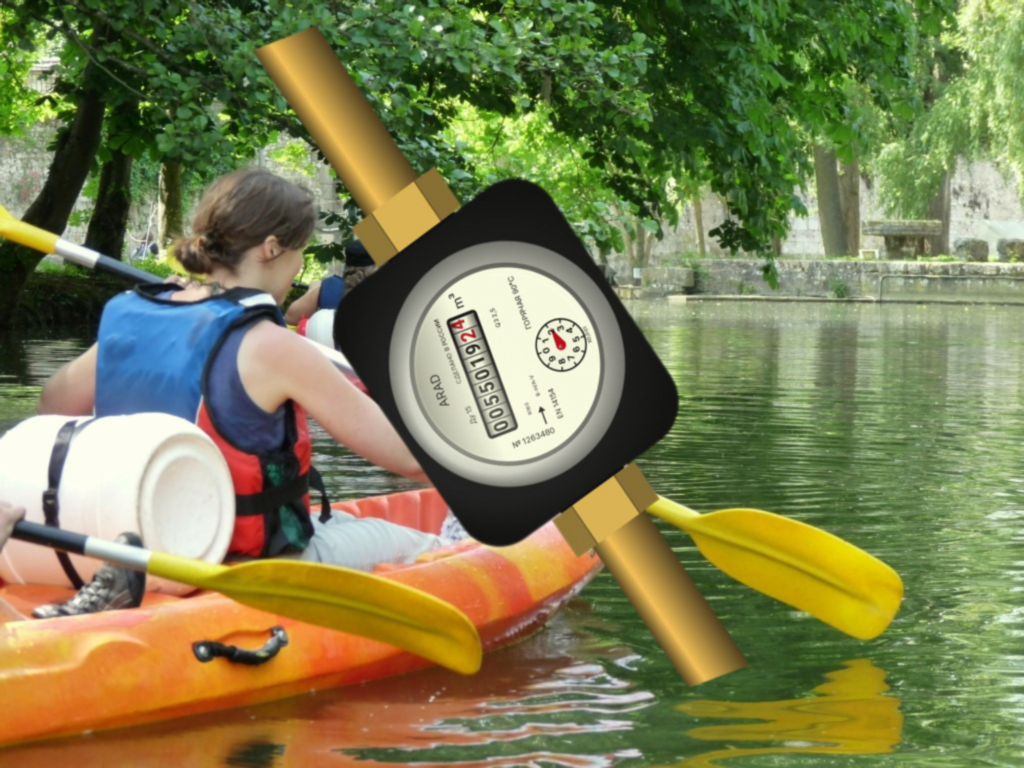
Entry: 55019.242; m³
